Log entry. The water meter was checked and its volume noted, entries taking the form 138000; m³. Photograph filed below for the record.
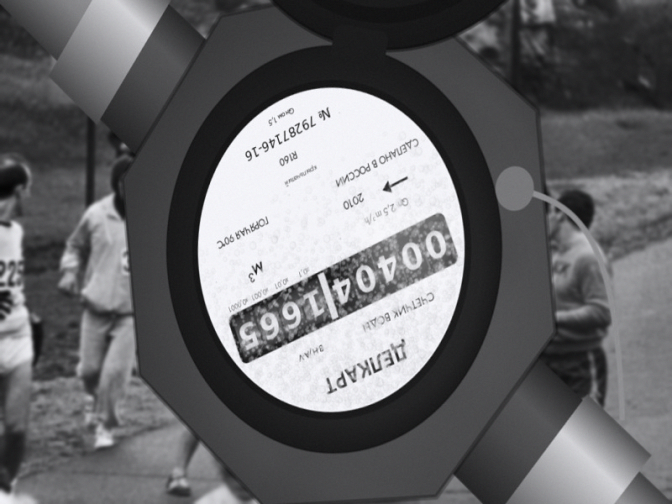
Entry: 404.1665; m³
